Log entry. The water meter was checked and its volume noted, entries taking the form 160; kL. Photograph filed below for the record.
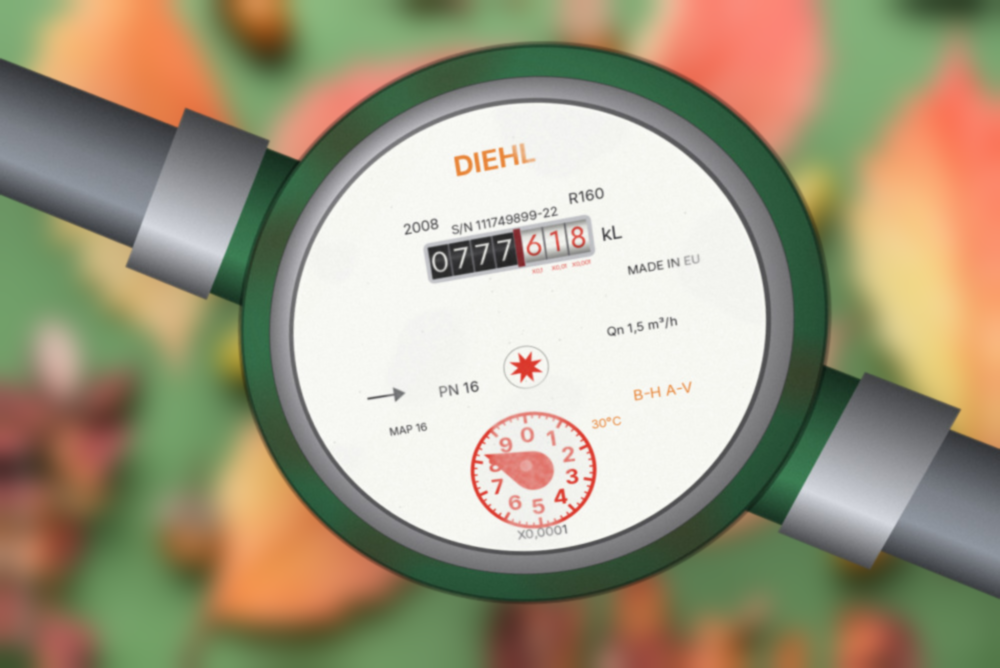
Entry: 777.6188; kL
